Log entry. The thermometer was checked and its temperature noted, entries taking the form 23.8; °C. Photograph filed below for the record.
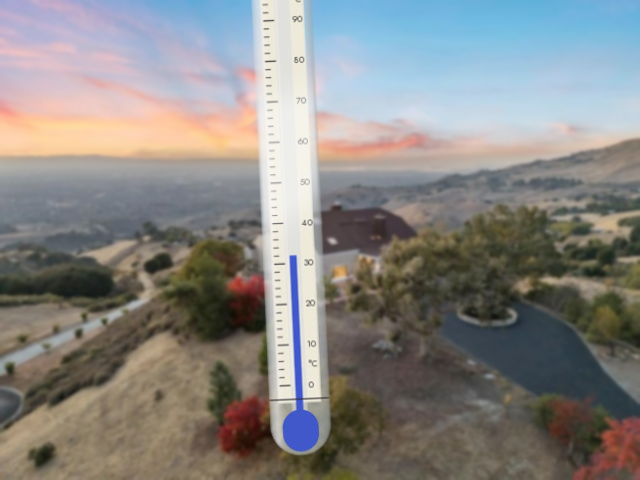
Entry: 32; °C
